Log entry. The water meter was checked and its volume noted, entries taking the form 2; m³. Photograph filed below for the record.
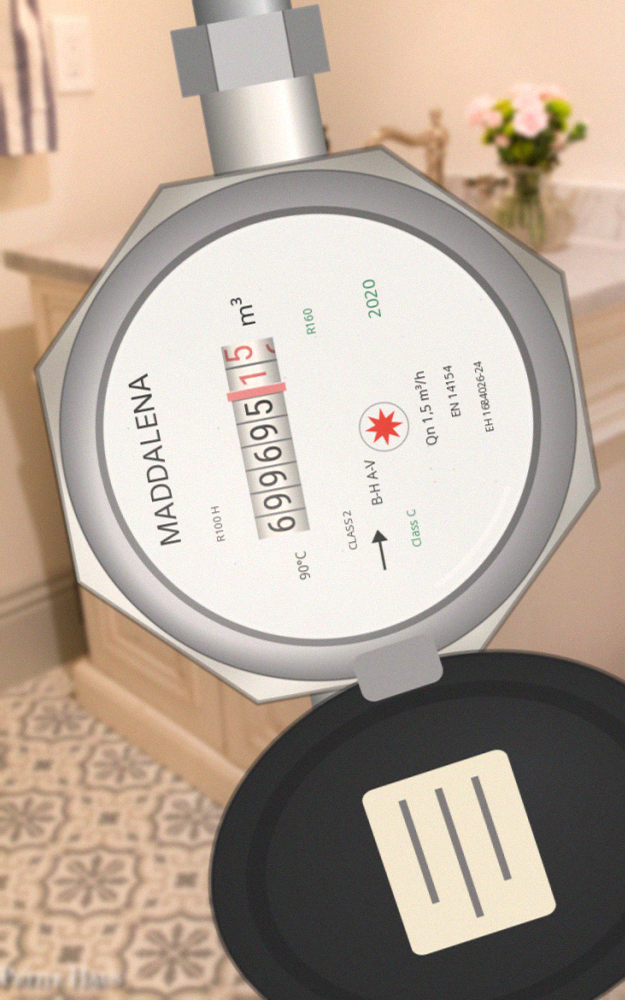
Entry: 699695.15; m³
